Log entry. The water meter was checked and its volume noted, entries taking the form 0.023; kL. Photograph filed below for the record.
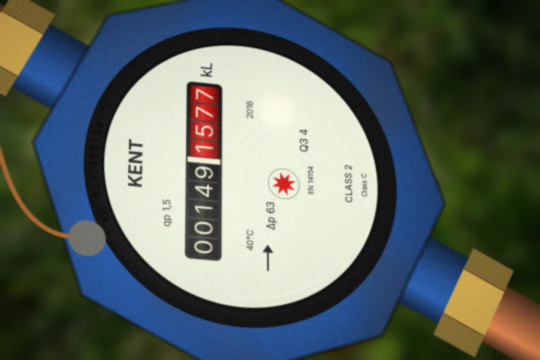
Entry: 149.1577; kL
